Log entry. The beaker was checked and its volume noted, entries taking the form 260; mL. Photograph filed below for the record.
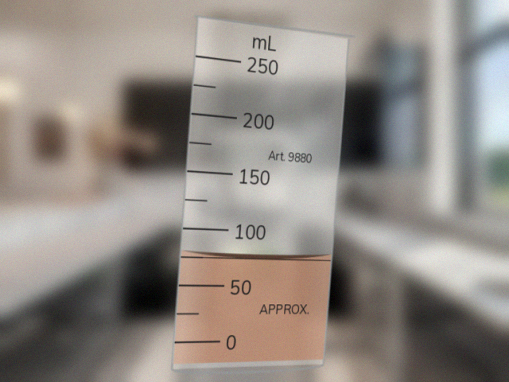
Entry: 75; mL
